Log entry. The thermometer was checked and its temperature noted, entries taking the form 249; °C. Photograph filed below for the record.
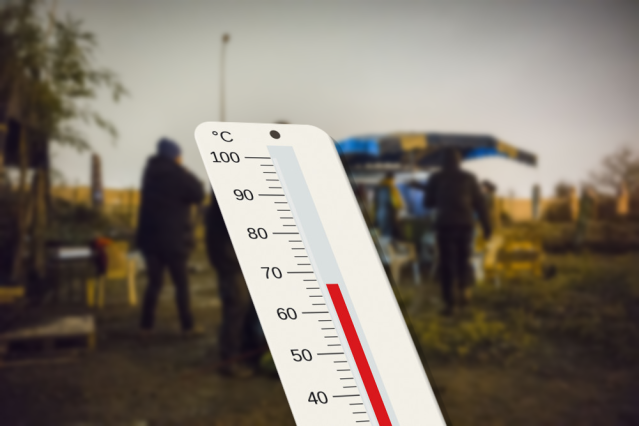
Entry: 67; °C
